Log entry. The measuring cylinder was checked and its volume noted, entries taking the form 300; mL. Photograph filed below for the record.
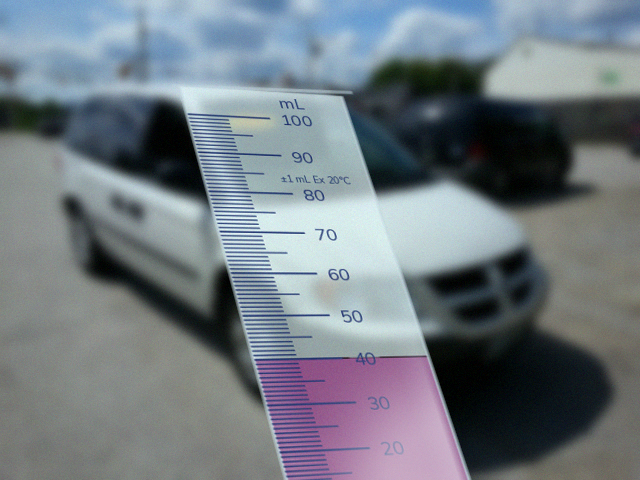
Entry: 40; mL
